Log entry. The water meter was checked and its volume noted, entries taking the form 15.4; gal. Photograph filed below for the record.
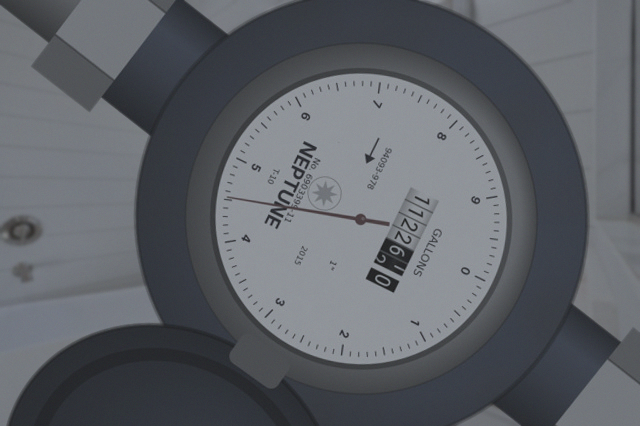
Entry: 1122614.5; gal
